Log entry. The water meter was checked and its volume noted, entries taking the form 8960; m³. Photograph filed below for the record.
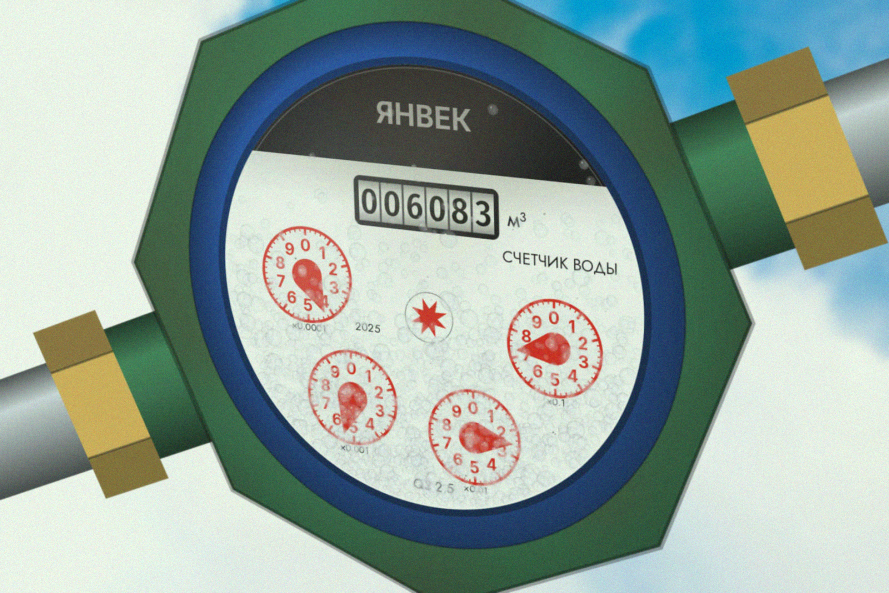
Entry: 6083.7254; m³
